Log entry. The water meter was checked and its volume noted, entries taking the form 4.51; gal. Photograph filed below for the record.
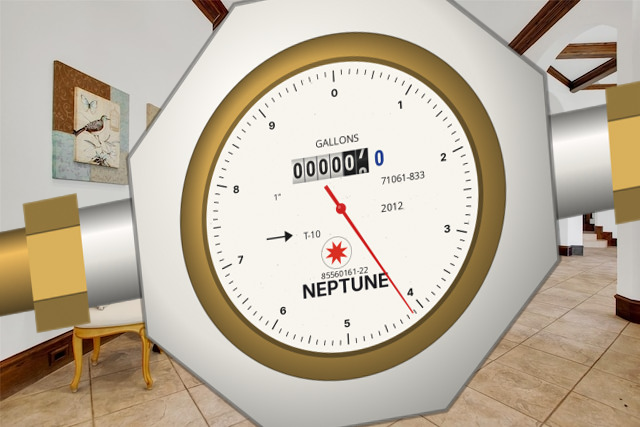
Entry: 74.1; gal
